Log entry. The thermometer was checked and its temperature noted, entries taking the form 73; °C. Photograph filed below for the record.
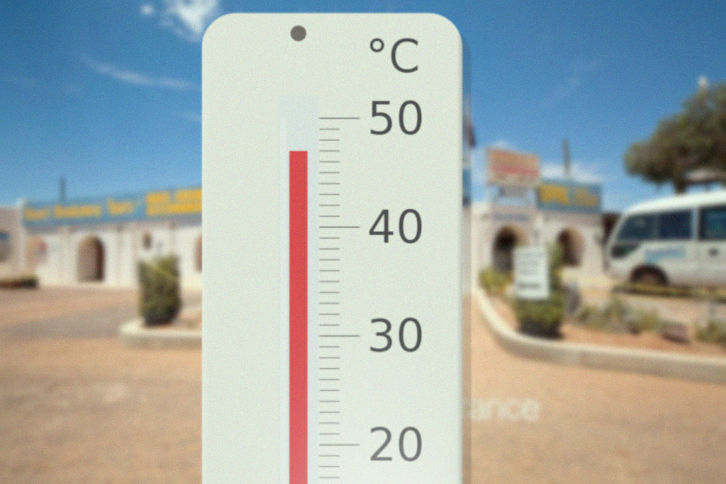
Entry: 47; °C
